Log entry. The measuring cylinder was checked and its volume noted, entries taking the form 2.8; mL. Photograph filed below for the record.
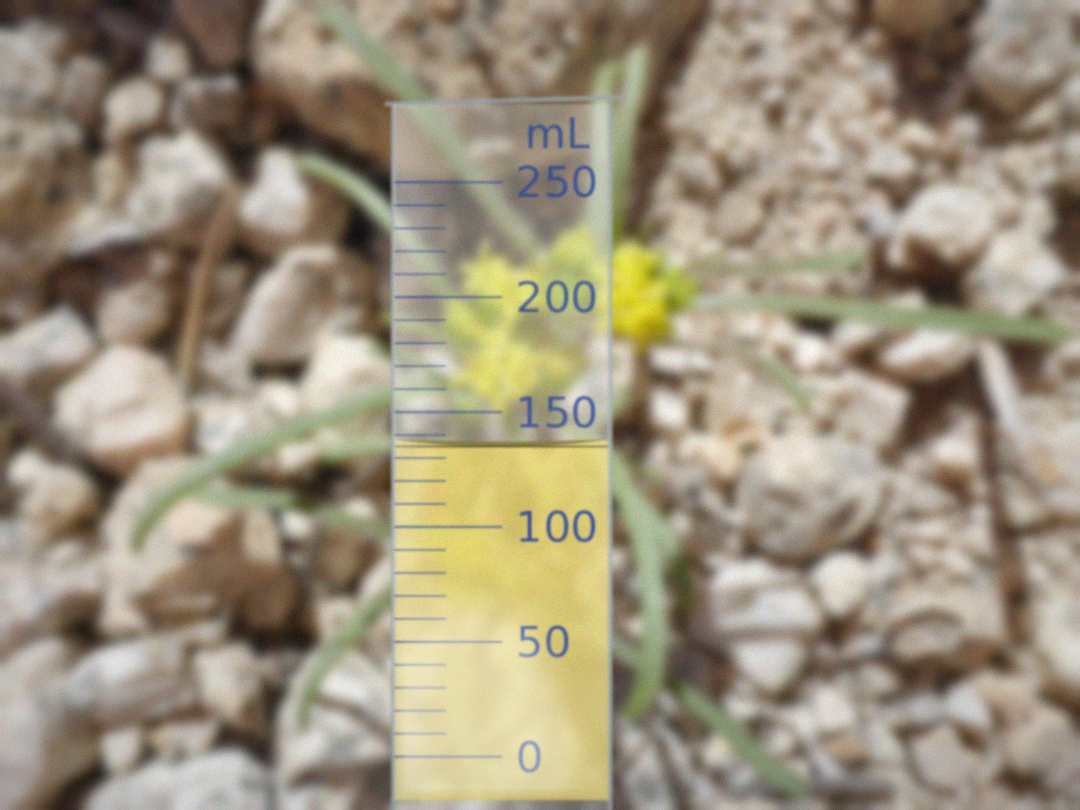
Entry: 135; mL
